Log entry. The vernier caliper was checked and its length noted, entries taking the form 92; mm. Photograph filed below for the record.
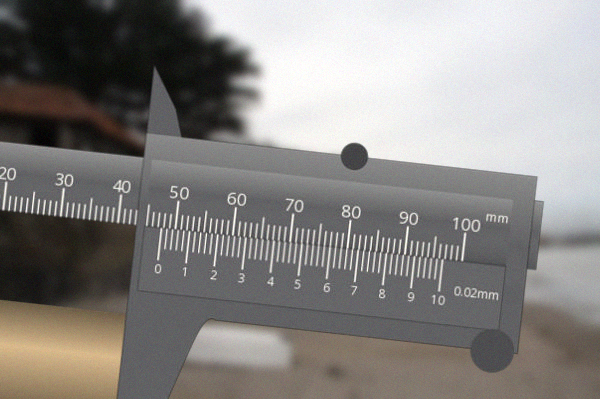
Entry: 47.6; mm
